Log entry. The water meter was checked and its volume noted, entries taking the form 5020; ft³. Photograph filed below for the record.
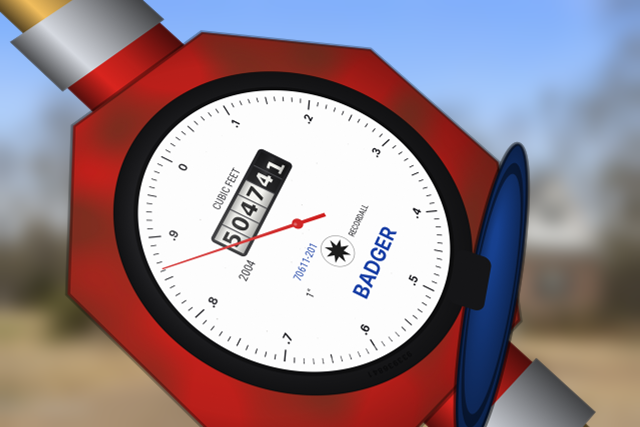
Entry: 504740.86; ft³
